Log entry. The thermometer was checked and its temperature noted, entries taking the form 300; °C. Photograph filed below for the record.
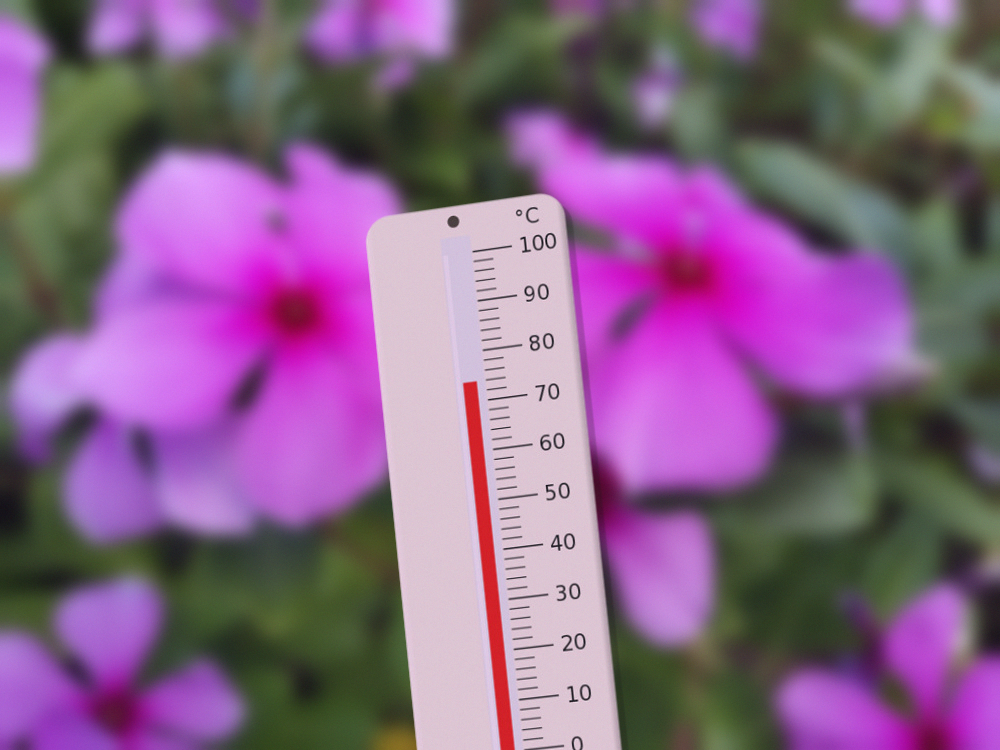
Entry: 74; °C
